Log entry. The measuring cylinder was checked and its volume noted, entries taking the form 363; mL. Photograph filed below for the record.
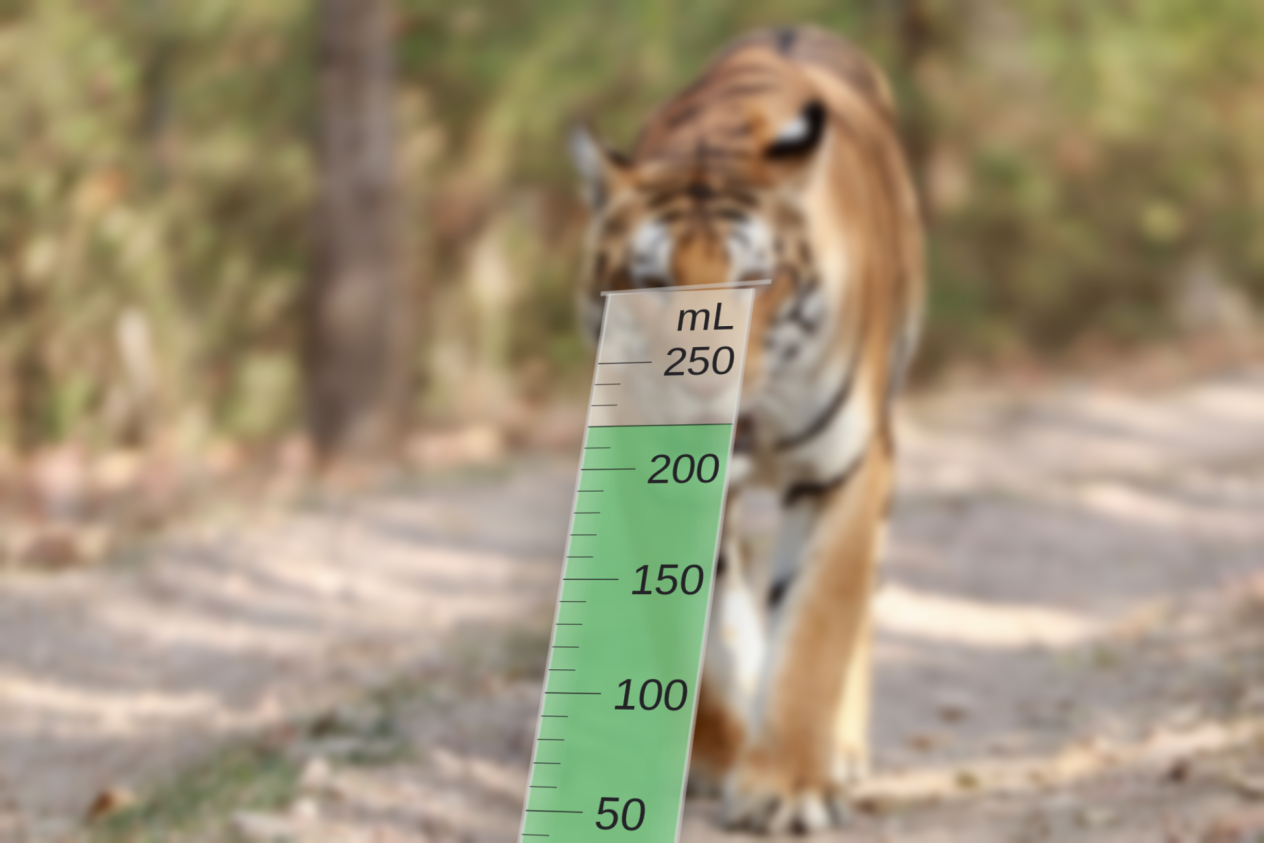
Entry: 220; mL
